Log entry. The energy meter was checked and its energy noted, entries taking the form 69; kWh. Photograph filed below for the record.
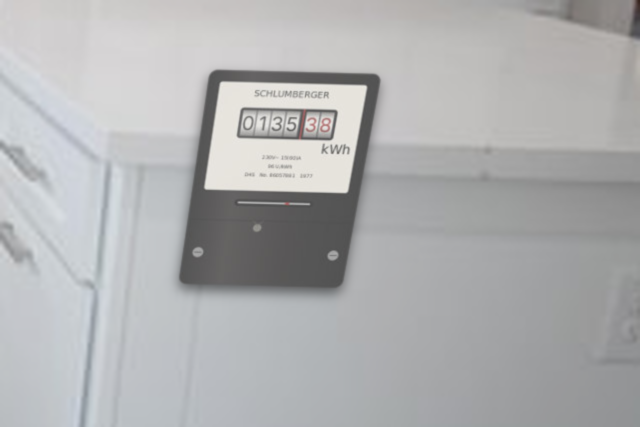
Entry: 135.38; kWh
